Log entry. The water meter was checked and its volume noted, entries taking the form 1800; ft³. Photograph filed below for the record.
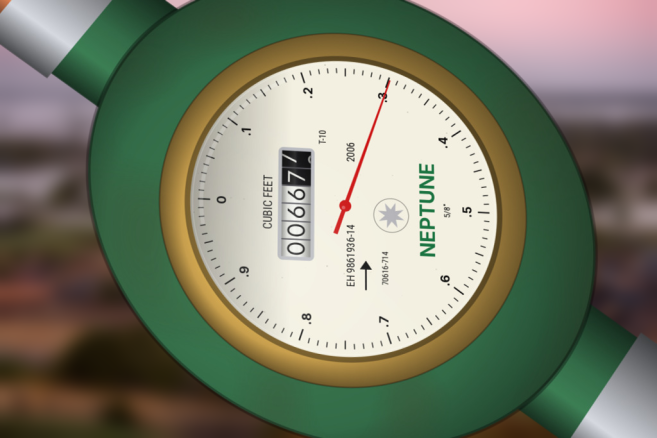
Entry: 6677.30; ft³
